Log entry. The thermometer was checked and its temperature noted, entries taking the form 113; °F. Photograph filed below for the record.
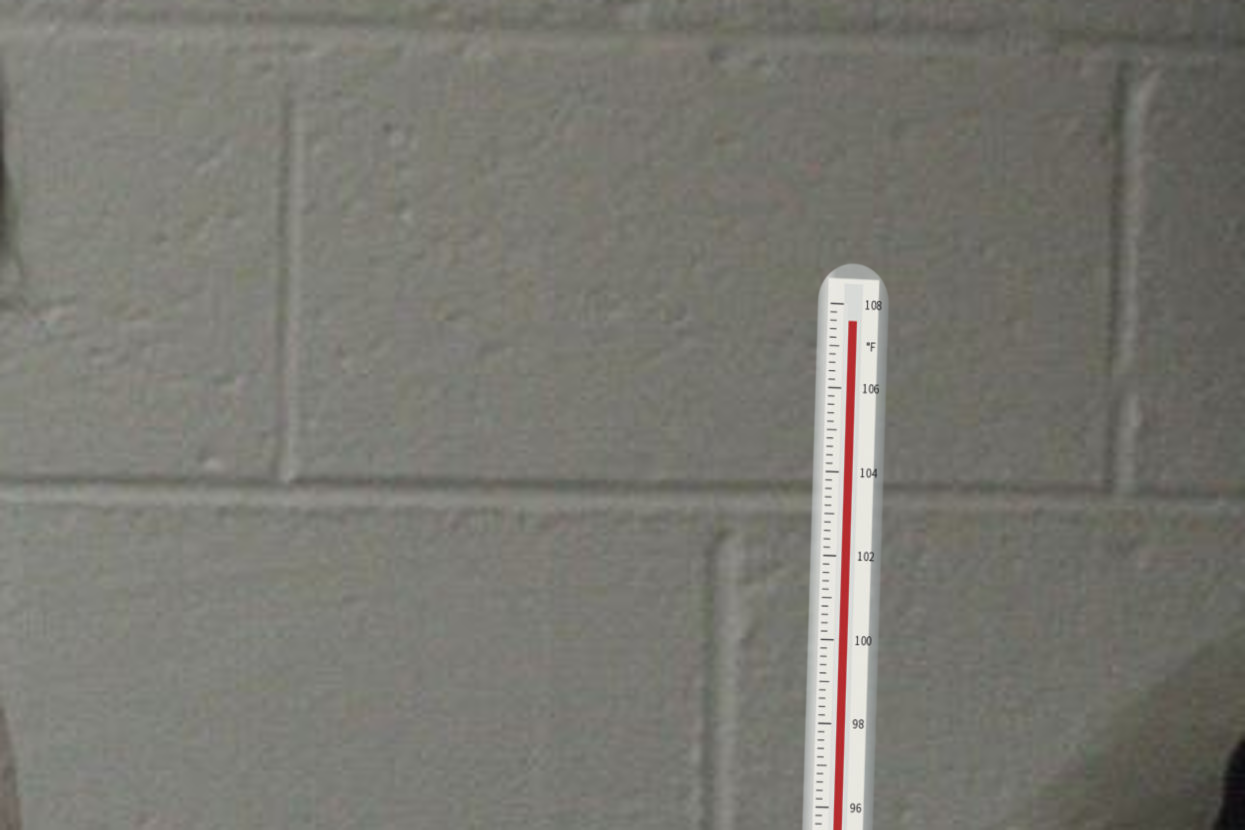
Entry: 107.6; °F
